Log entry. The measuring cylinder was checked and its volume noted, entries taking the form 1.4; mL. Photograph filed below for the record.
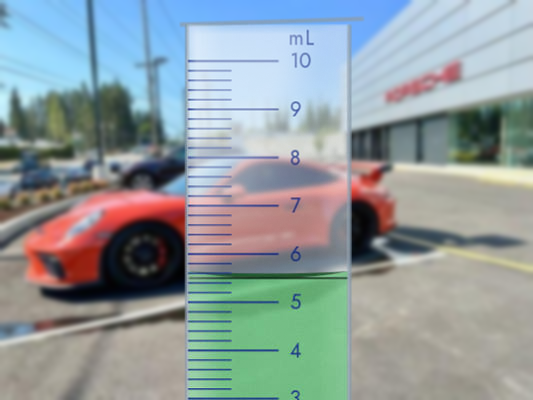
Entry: 5.5; mL
